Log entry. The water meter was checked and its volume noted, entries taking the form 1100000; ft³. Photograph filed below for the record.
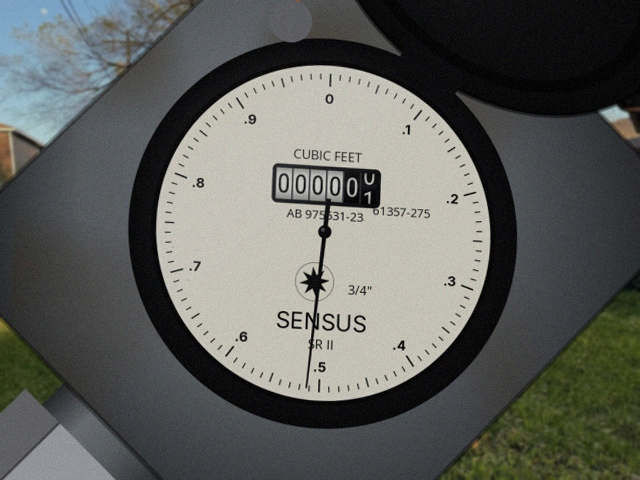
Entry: 0.51; ft³
